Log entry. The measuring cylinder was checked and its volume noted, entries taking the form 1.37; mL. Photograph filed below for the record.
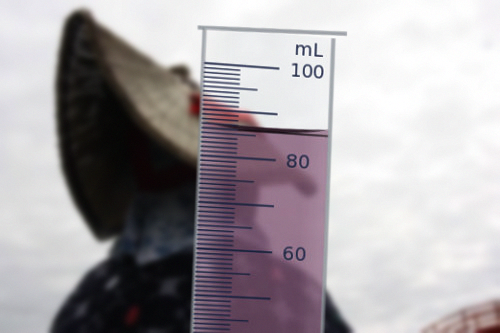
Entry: 86; mL
